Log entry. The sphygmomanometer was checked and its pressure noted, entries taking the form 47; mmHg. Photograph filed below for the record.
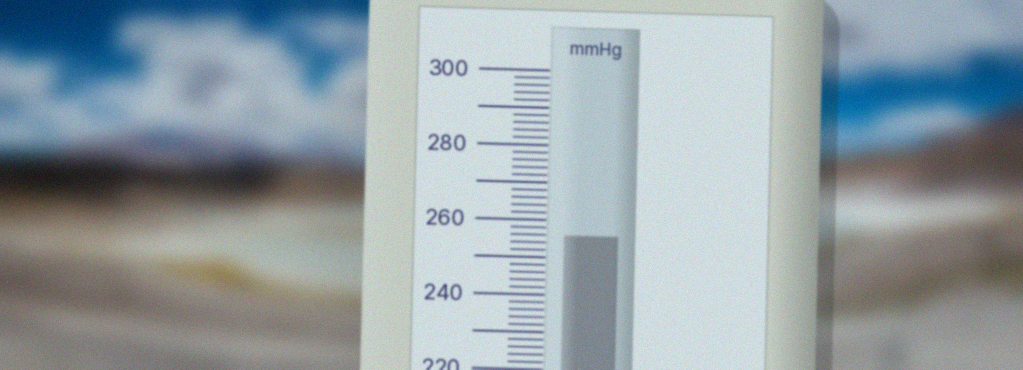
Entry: 256; mmHg
